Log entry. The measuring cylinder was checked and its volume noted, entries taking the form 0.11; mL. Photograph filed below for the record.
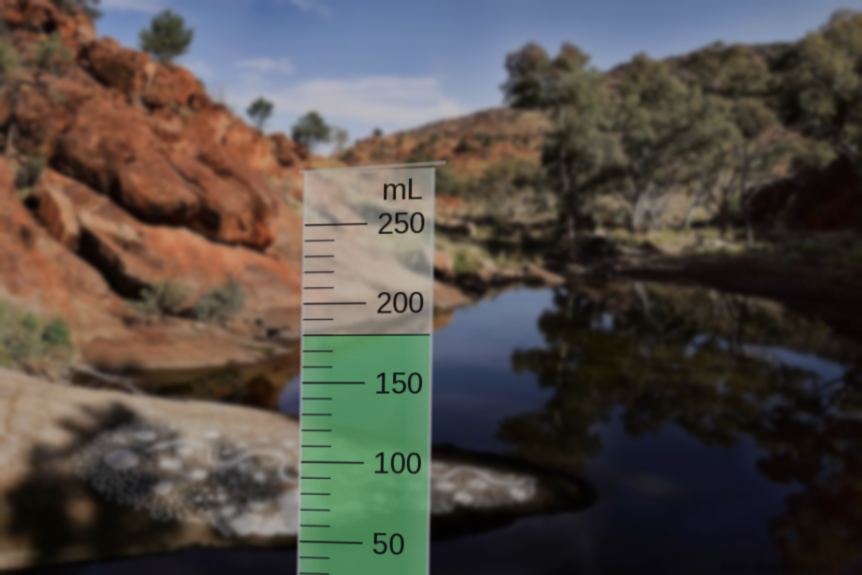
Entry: 180; mL
